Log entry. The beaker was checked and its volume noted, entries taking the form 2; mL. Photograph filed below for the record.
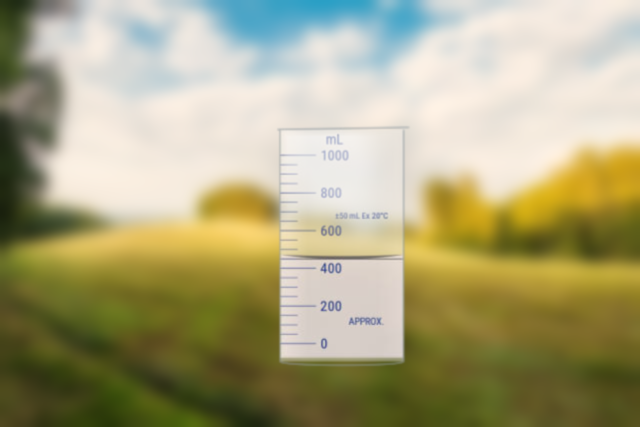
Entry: 450; mL
